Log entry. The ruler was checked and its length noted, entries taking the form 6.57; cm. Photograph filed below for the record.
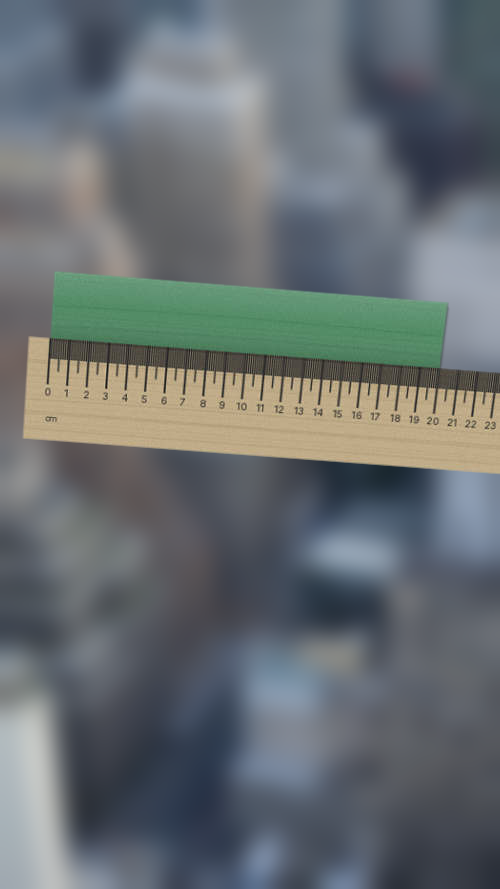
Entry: 20; cm
